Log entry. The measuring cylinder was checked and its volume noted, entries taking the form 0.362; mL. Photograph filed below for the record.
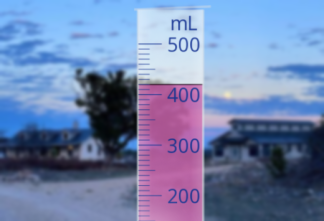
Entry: 420; mL
